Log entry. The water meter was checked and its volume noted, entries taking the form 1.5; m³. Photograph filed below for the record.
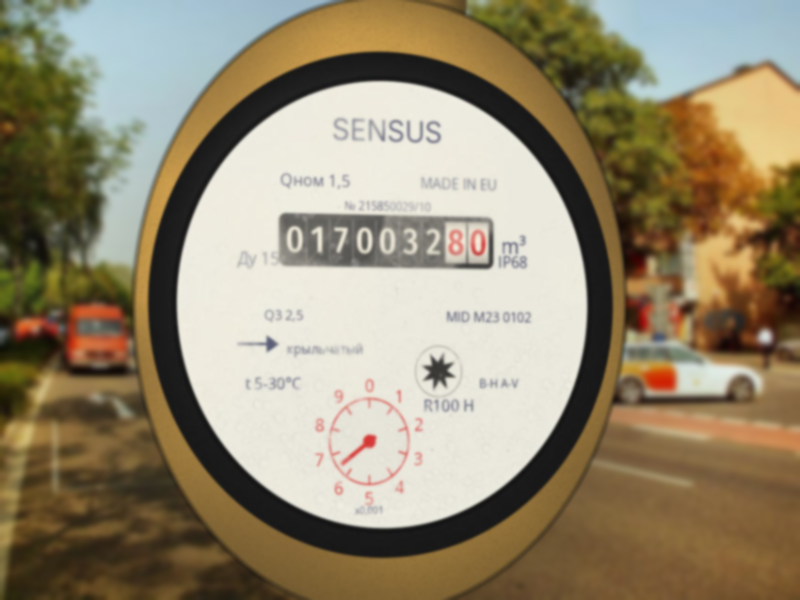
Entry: 170032.806; m³
